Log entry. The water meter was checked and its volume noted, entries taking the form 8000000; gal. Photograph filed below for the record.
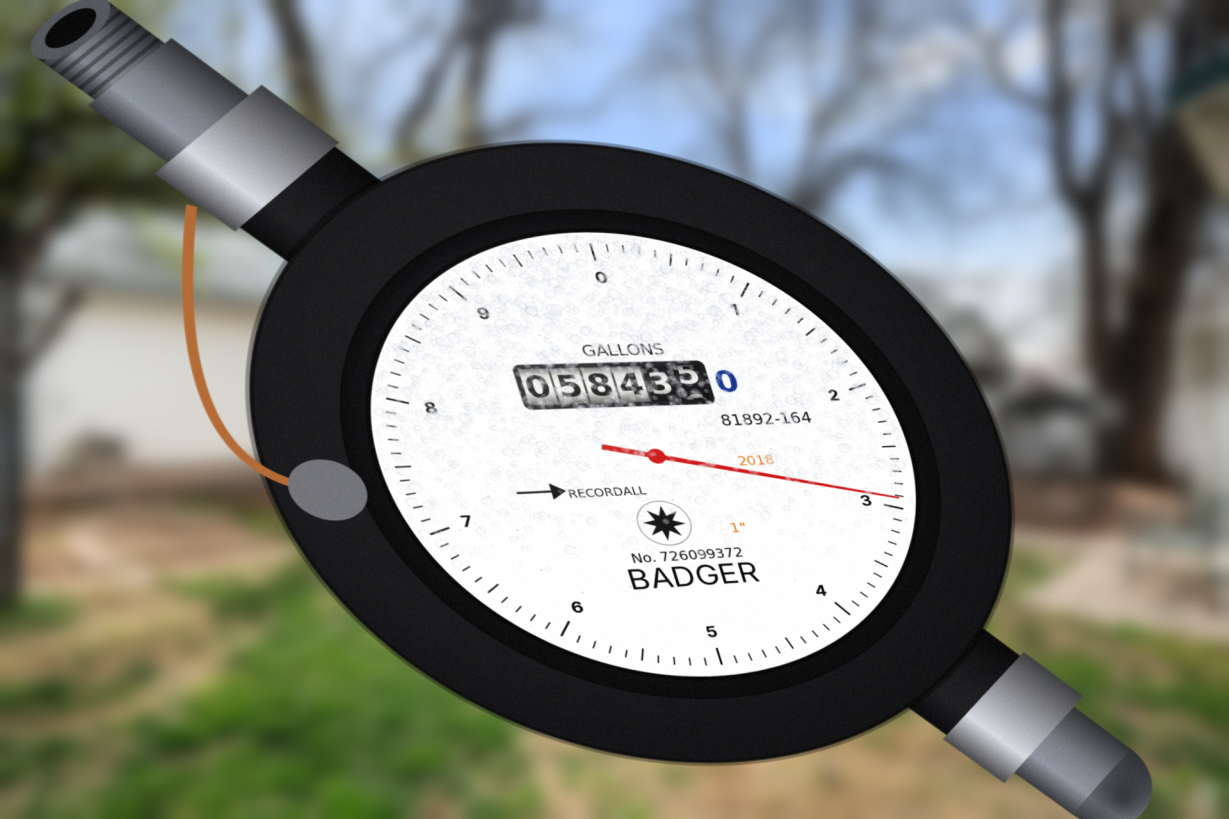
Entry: 584352.9; gal
